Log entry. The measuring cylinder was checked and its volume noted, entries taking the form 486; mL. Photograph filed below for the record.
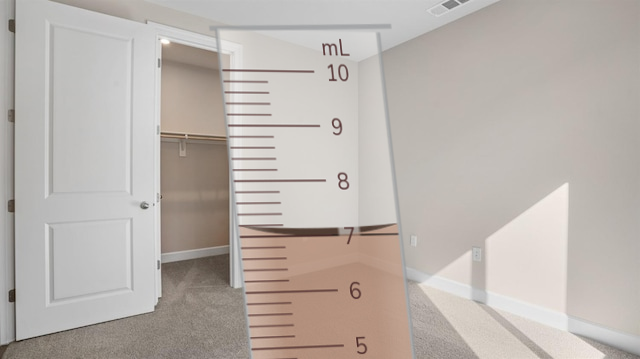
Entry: 7; mL
